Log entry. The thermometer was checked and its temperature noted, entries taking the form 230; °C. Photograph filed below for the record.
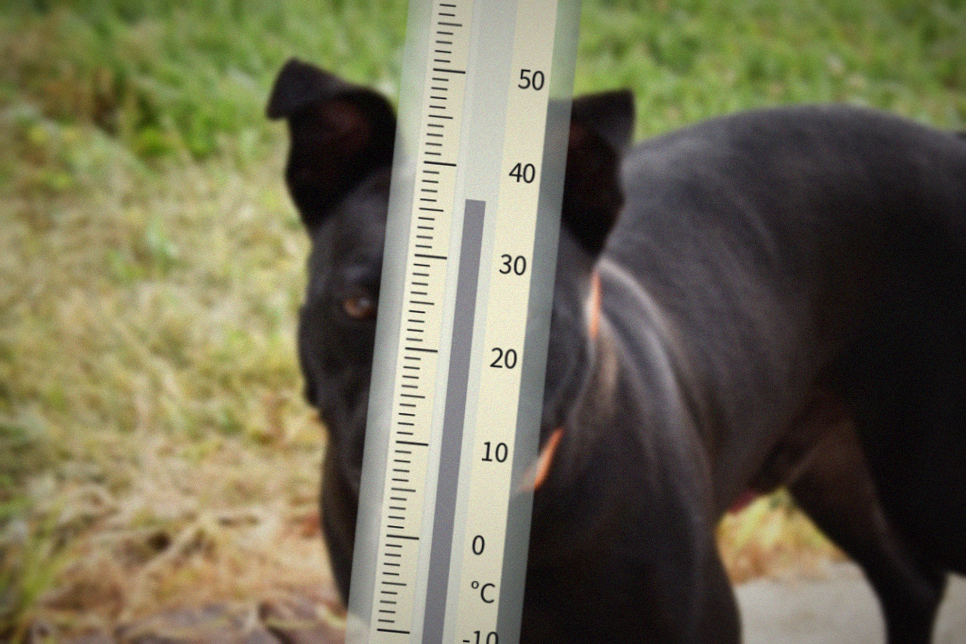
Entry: 36.5; °C
